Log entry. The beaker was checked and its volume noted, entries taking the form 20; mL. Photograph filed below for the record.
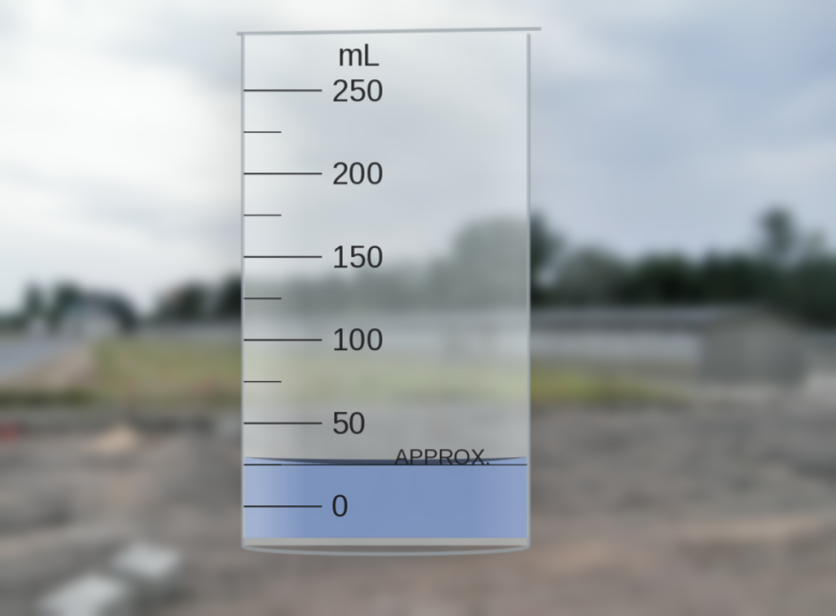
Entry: 25; mL
